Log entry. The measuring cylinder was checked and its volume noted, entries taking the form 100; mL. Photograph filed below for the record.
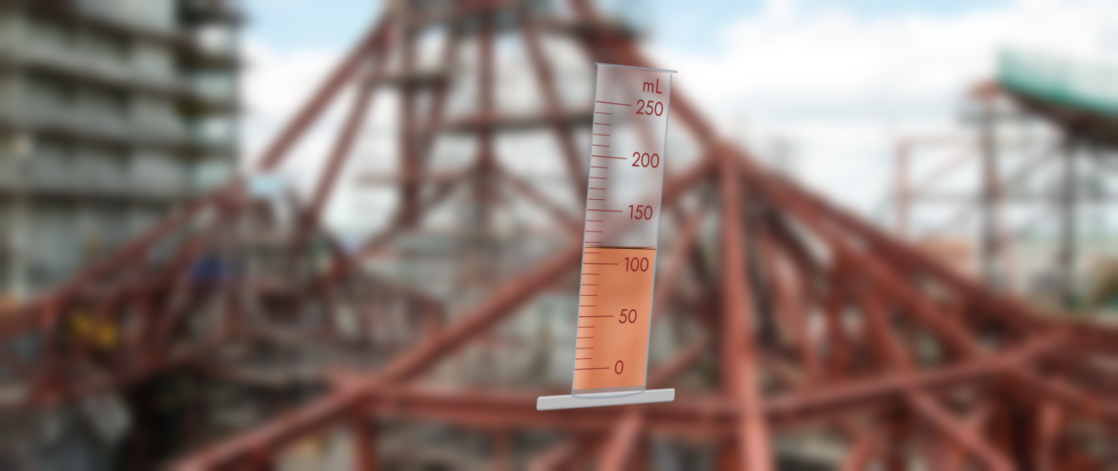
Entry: 115; mL
